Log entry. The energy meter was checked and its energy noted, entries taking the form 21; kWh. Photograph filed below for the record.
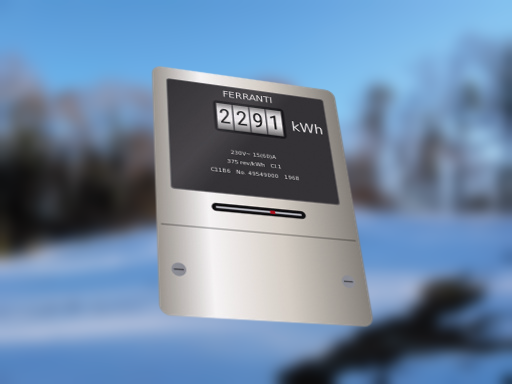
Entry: 2291; kWh
